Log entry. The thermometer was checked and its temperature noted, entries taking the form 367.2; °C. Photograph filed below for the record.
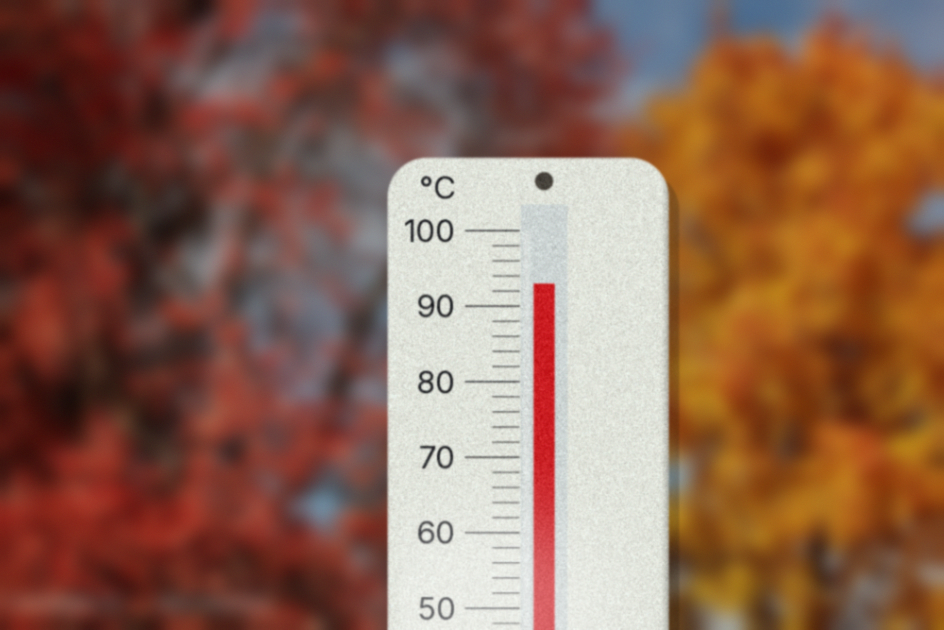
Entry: 93; °C
